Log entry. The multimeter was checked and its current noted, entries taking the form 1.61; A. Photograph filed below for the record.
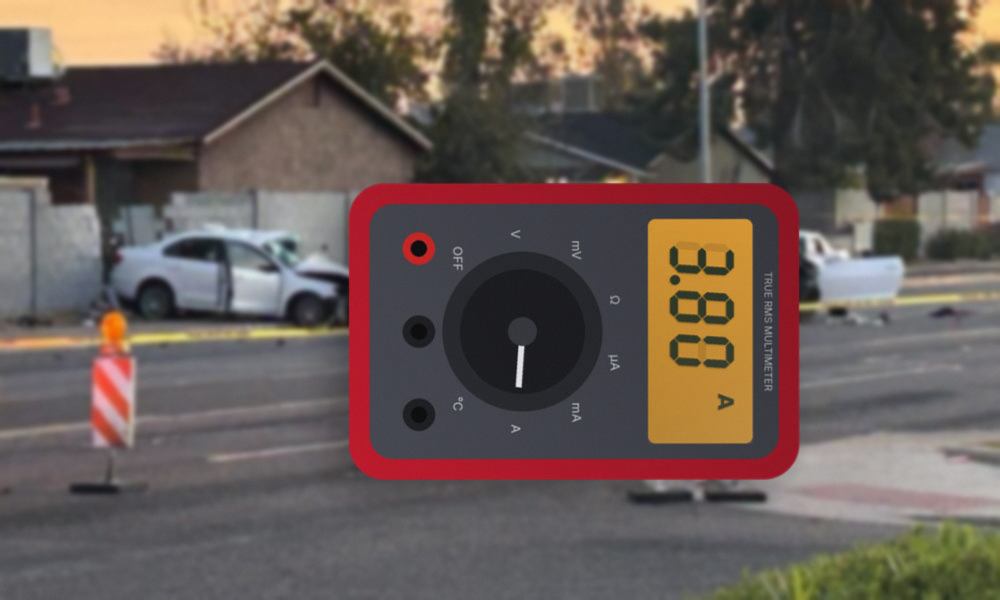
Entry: 3.80; A
